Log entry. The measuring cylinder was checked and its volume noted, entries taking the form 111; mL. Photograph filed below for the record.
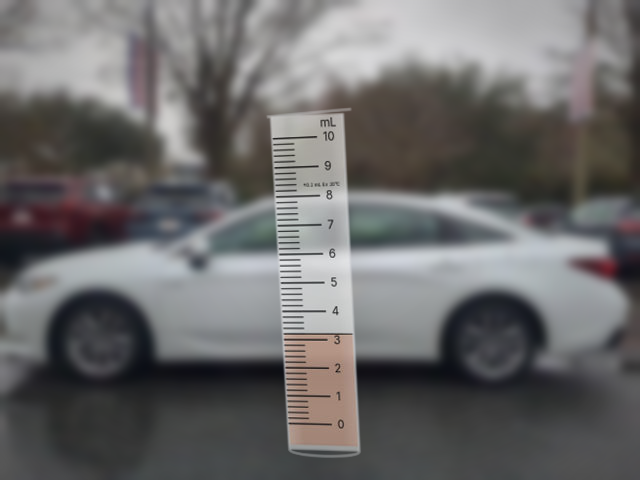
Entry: 3.2; mL
